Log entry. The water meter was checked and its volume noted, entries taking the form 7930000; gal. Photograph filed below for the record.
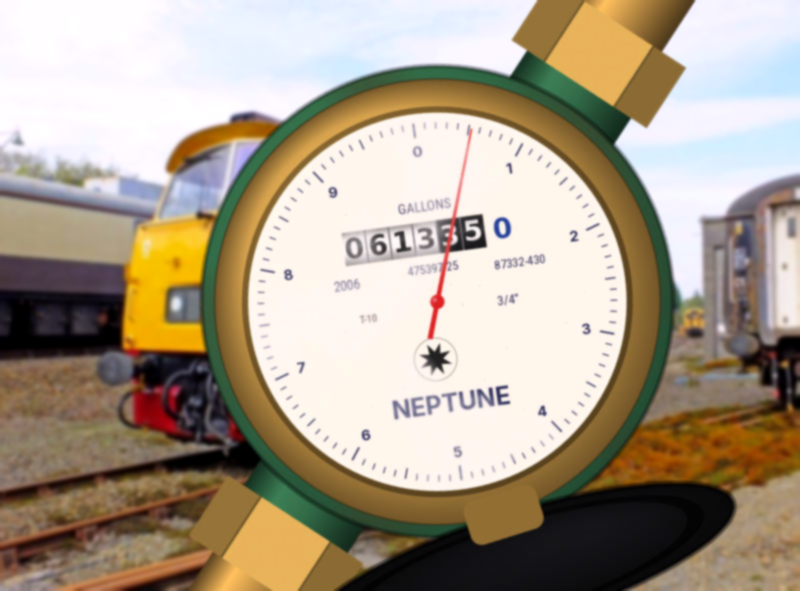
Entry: 613350.5; gal
